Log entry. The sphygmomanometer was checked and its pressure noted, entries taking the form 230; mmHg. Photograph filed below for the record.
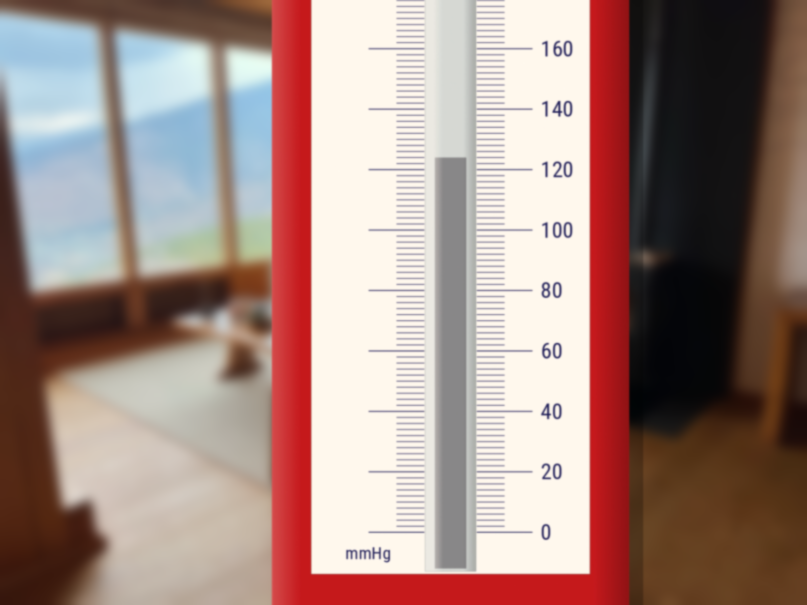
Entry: 124; mmHg
